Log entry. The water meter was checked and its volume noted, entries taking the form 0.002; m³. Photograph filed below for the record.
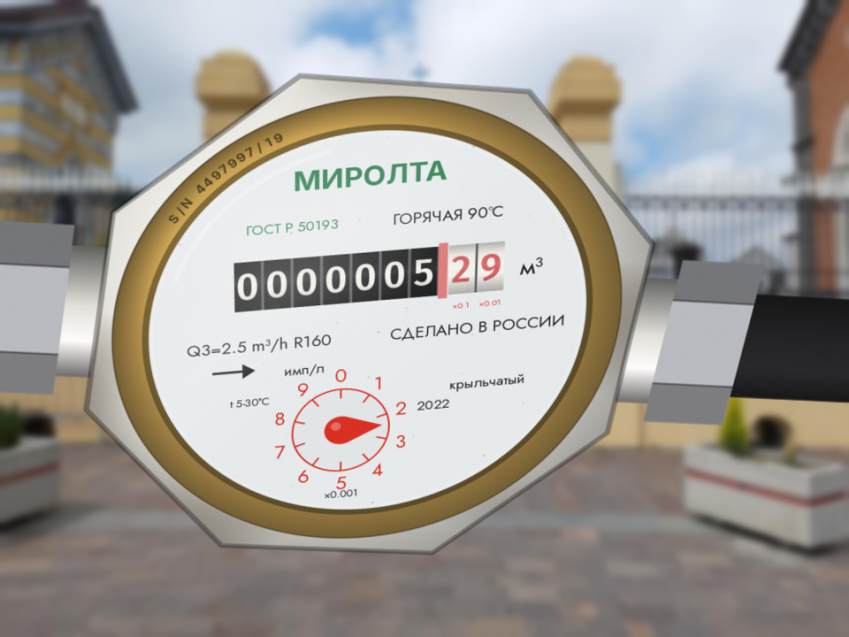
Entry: 5.292; m³
